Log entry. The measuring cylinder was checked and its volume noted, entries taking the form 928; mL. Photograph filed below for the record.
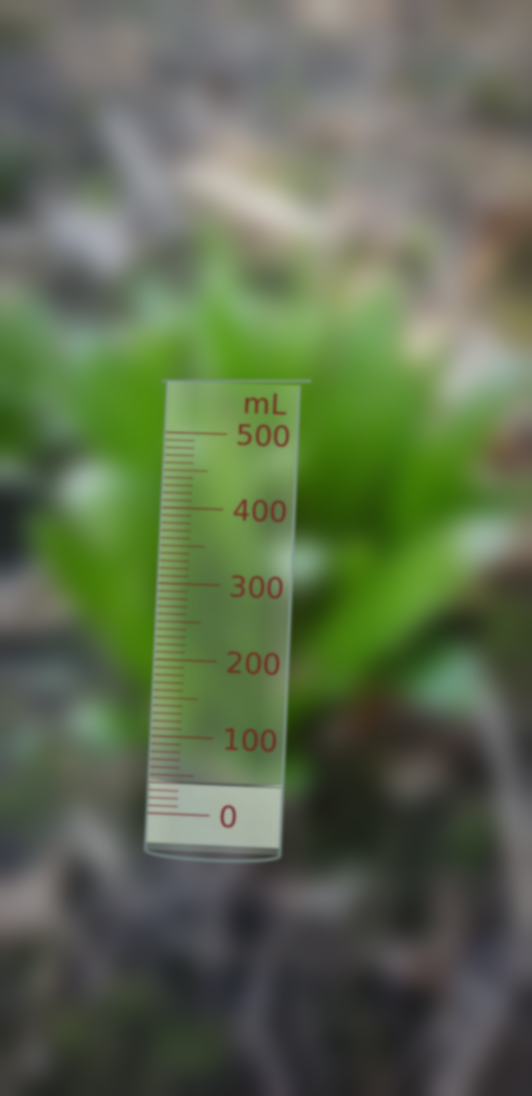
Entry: 40; mL
